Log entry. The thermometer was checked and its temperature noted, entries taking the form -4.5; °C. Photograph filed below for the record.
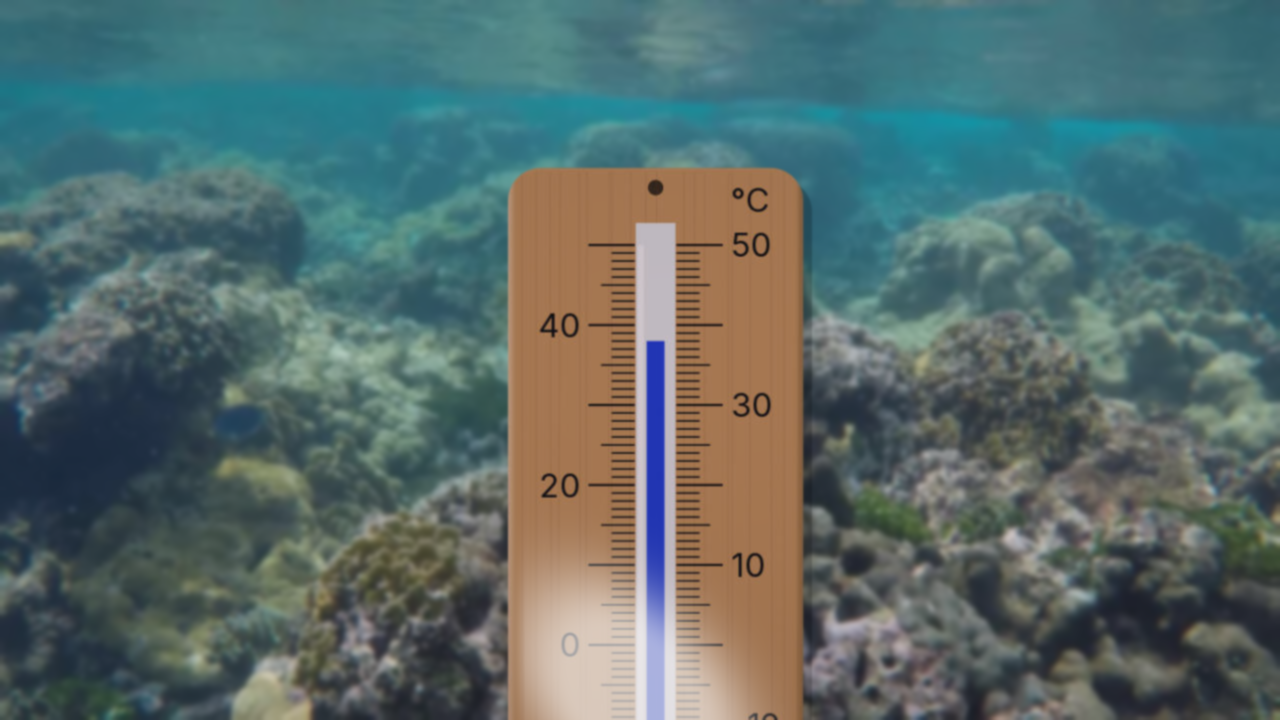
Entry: 38; °C
